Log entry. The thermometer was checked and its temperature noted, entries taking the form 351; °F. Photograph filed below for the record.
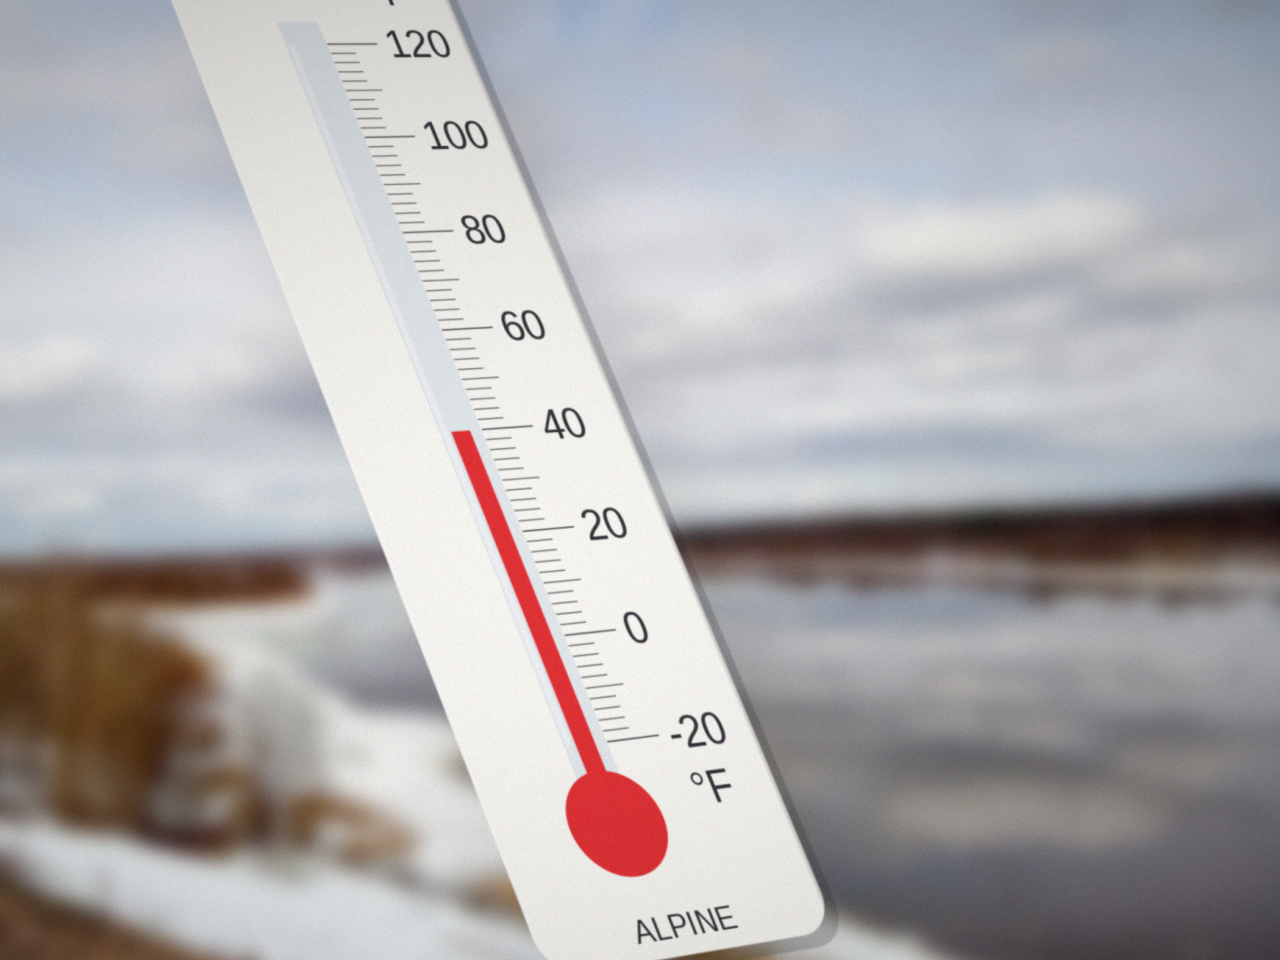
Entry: 40; °F
